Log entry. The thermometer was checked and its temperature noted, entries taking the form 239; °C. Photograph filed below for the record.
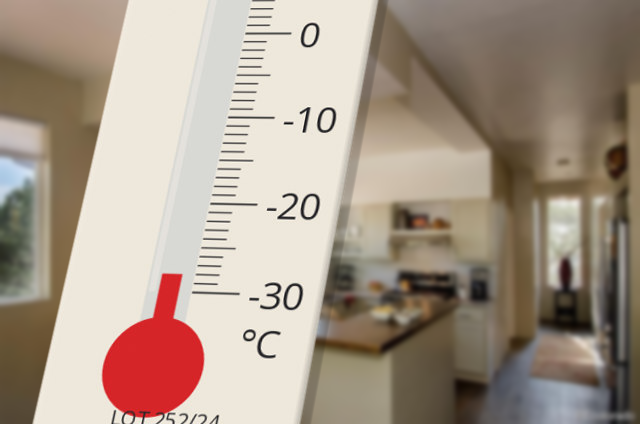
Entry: -28; °C
